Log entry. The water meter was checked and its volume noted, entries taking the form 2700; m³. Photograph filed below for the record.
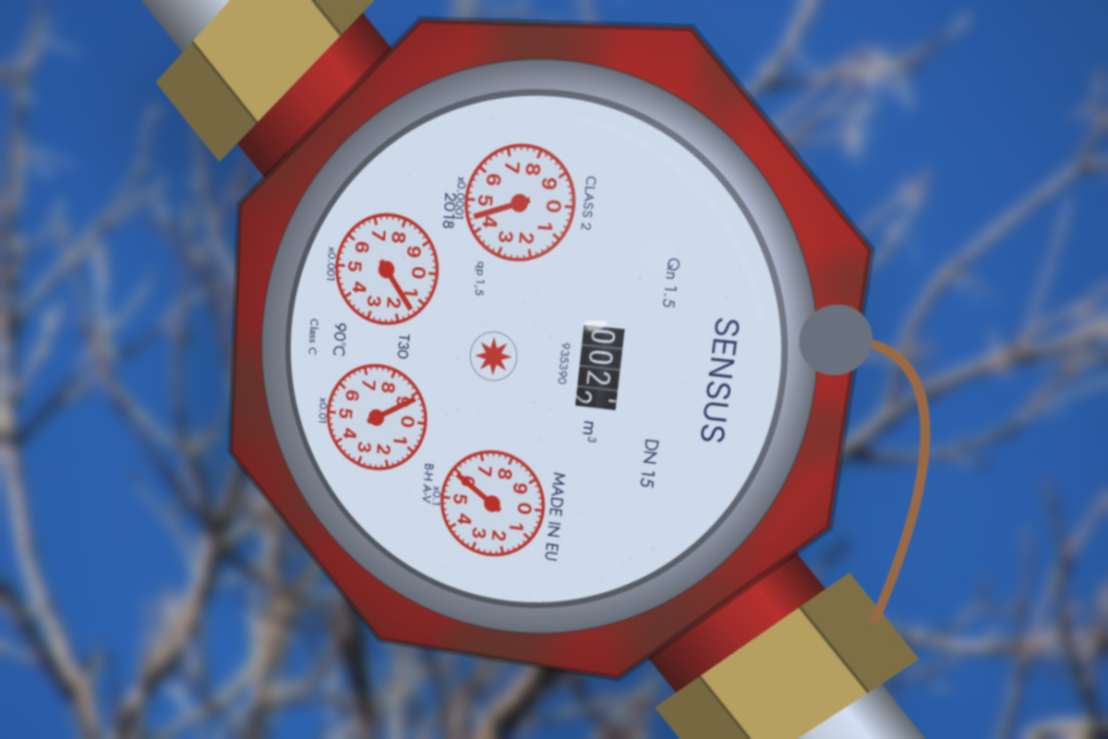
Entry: 21.5914; m³
